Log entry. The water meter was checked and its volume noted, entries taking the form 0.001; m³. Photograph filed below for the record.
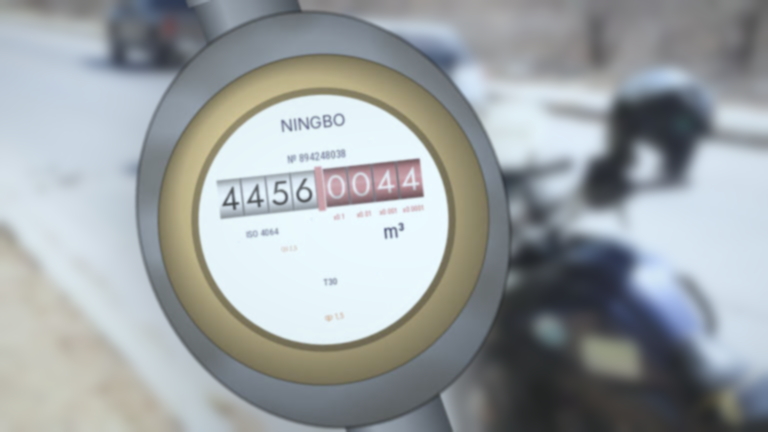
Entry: 4456.0044; m³
